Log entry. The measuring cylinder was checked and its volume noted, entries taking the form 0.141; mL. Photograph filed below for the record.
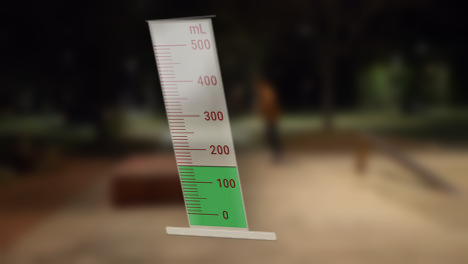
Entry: 150; mL
